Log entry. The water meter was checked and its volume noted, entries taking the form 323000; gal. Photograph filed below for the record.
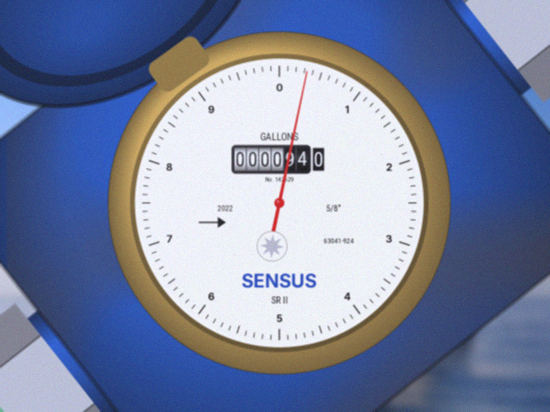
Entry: 940.3; gal
